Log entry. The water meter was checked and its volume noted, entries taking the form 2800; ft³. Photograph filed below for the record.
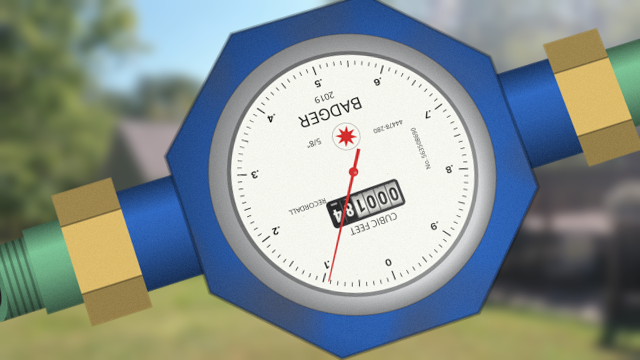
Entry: 184.09; ft³
